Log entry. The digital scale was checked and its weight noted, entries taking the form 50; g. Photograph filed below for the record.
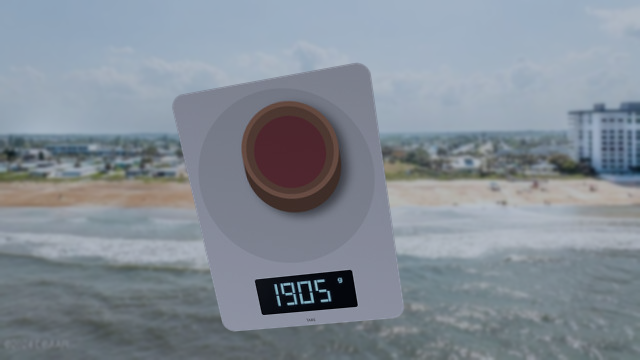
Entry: 1905; g
